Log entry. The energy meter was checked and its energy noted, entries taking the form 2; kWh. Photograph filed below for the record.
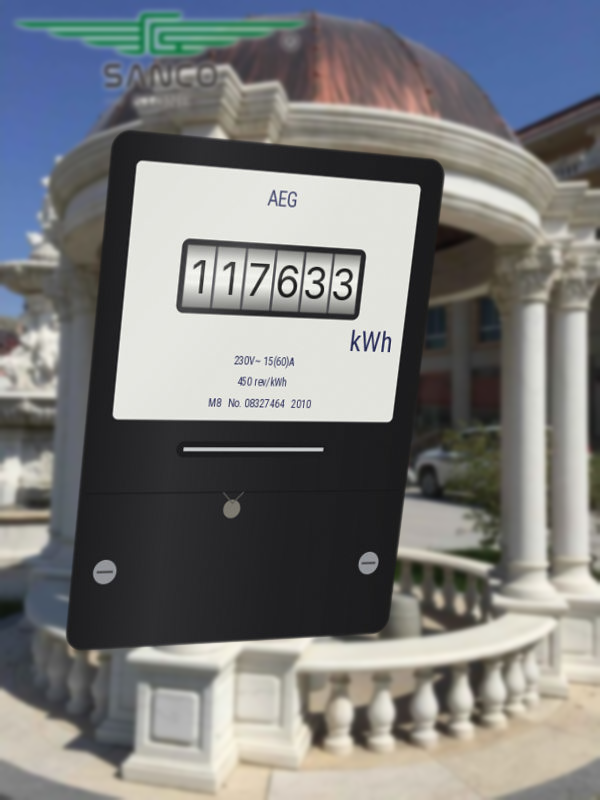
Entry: 117633; kWh
